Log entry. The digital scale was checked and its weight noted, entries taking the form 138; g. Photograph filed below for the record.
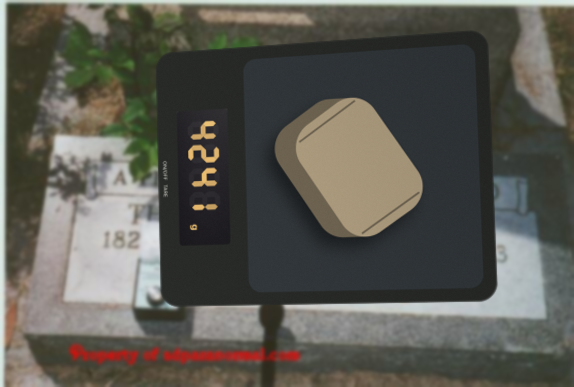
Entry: 4241; g
